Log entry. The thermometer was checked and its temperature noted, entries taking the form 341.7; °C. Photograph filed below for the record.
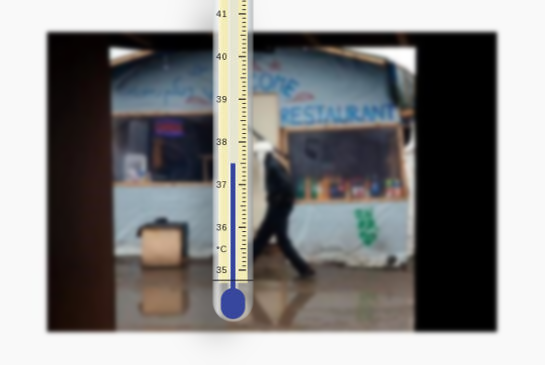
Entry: 37.5; °C
